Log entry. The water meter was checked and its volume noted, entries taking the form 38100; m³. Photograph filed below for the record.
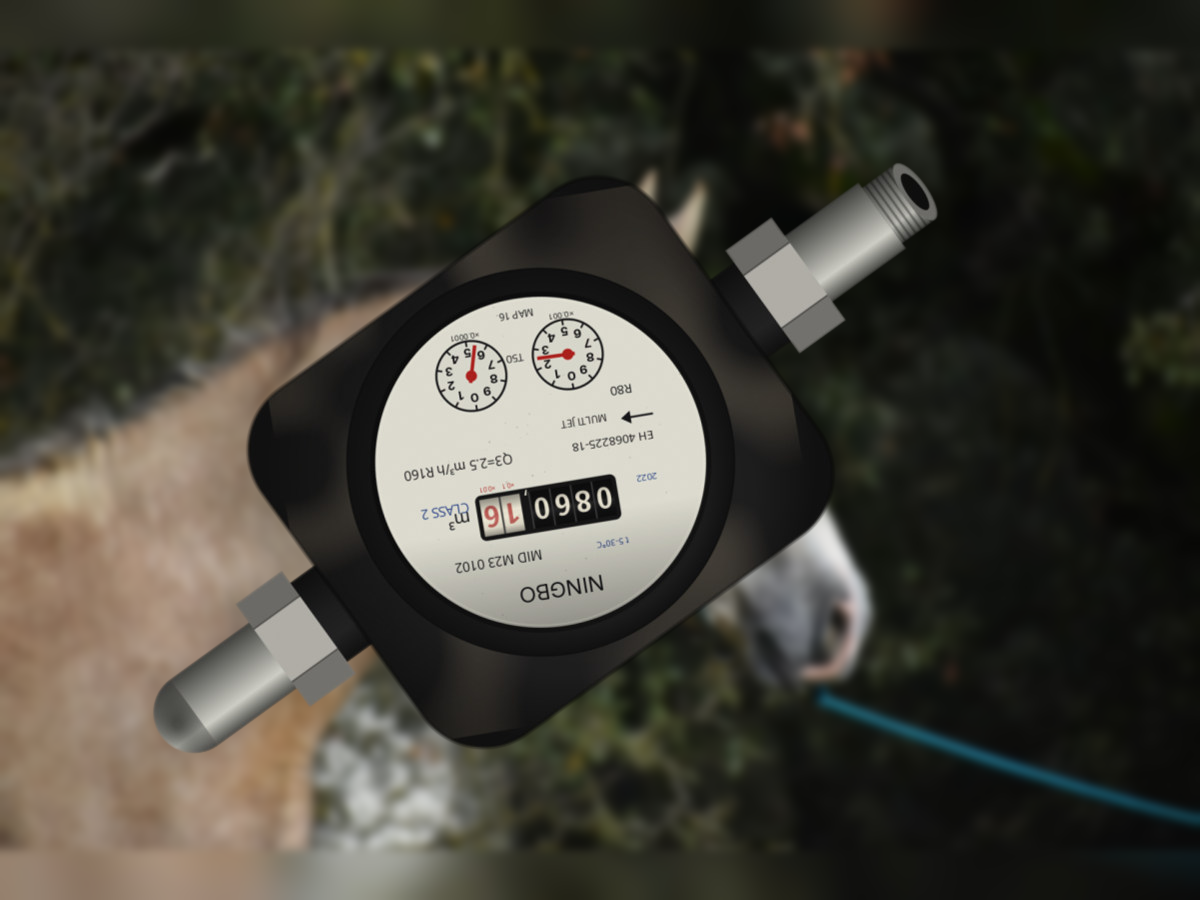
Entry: 860.1625; m³
